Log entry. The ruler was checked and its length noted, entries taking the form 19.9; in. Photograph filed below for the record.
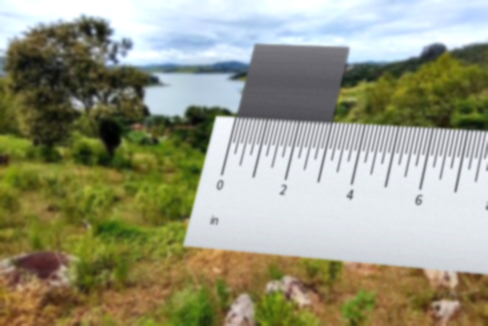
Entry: 3; in
